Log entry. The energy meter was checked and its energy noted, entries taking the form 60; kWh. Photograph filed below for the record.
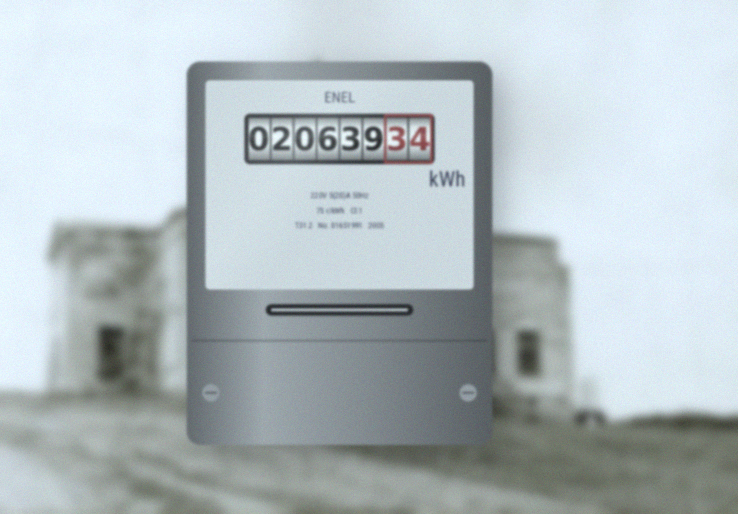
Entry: 20639.34; kWh
